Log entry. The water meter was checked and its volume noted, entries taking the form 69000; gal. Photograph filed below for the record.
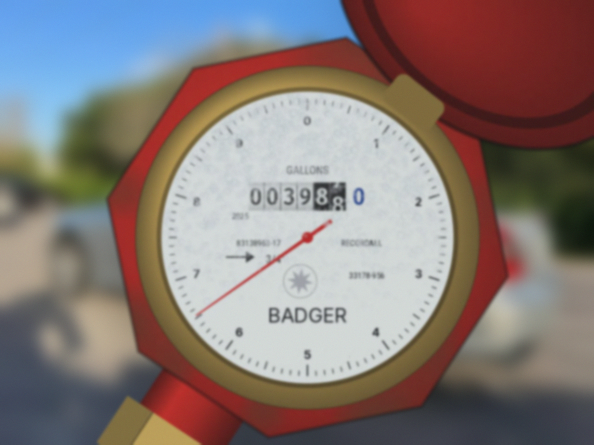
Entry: 39876.5; gal
